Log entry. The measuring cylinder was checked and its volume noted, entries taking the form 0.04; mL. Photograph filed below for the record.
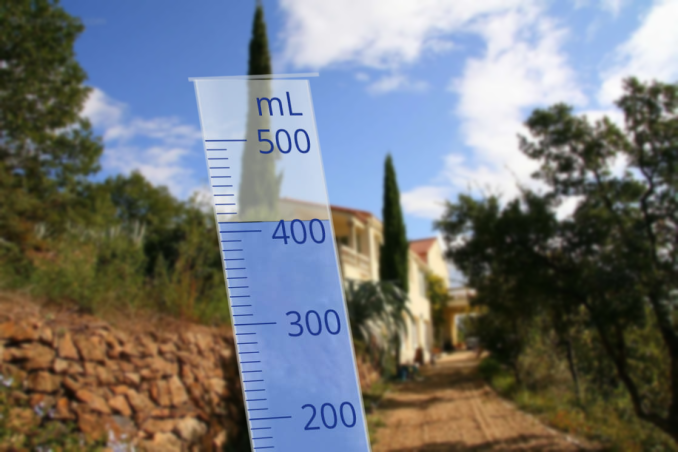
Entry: 410; mL
